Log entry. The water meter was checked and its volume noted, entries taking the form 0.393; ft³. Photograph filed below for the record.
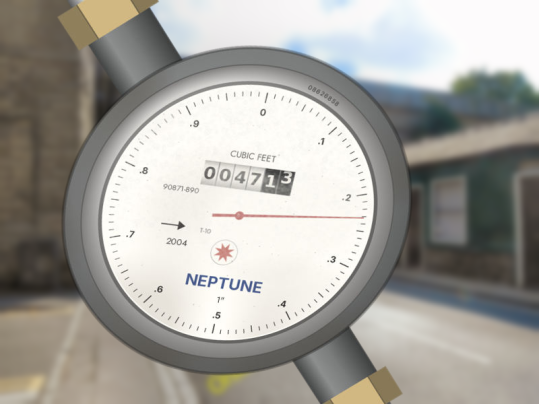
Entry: 4713.23; ft³
